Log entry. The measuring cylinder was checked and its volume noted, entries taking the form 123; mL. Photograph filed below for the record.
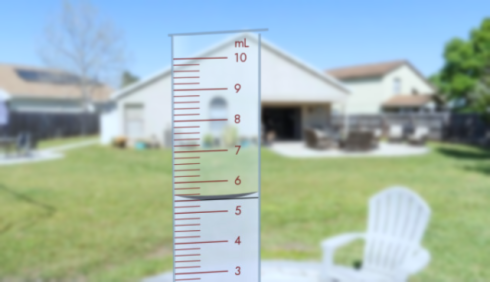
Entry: 5.4; mL
